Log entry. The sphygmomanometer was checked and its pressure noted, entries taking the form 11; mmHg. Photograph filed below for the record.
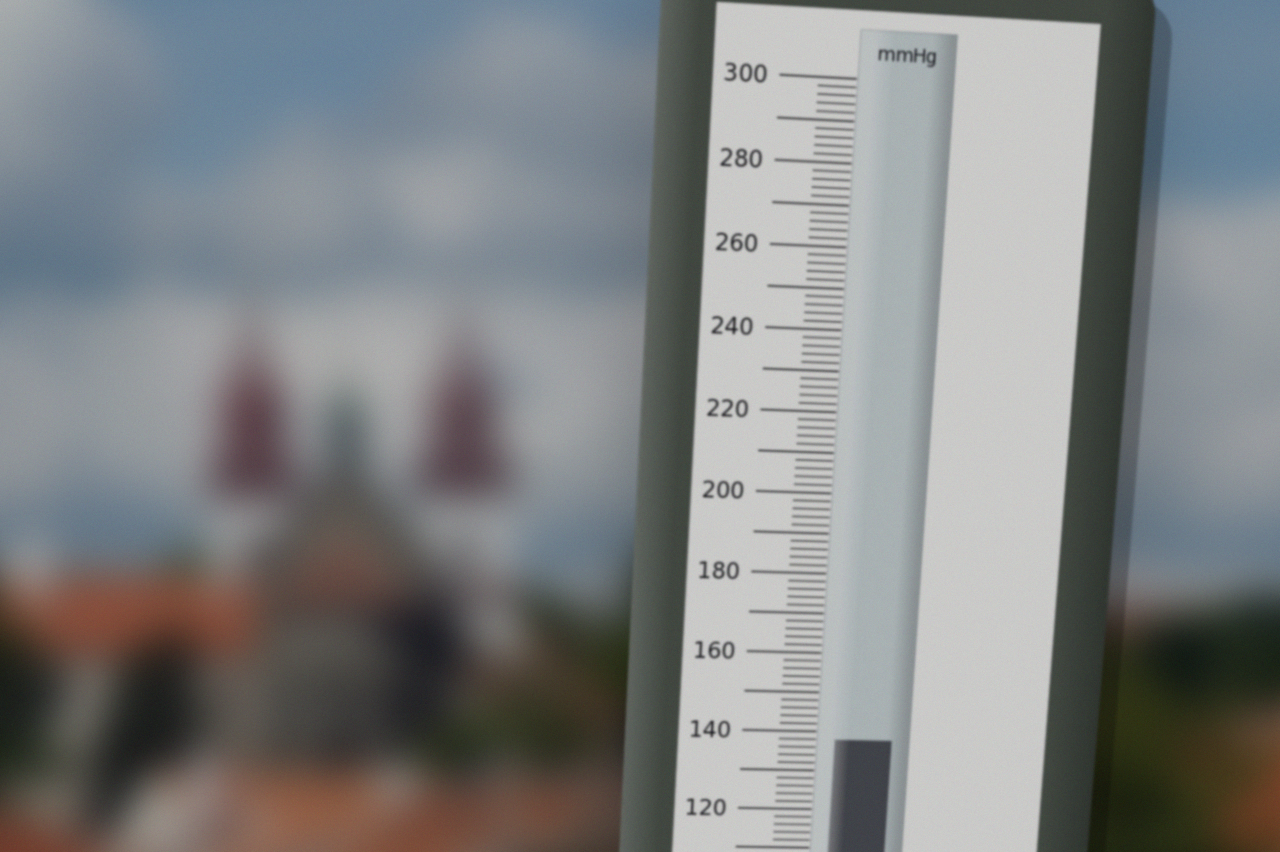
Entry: 138; mmHg
